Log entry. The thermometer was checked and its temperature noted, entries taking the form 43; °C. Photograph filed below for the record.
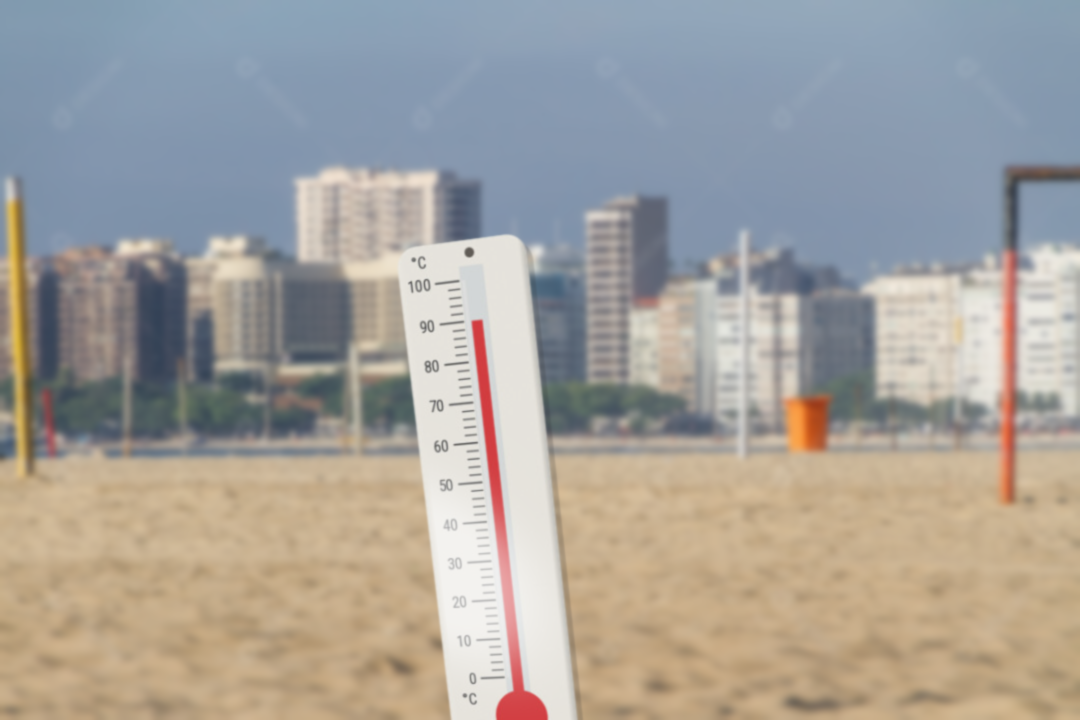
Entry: 90; °C
